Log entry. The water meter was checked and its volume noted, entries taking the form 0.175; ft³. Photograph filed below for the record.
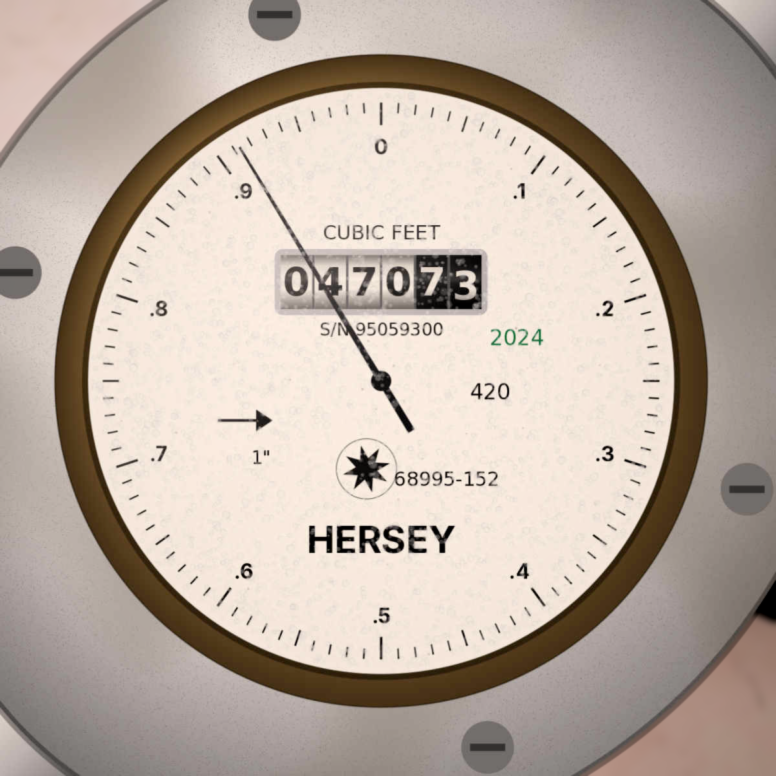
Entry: 47072.91; ft³
